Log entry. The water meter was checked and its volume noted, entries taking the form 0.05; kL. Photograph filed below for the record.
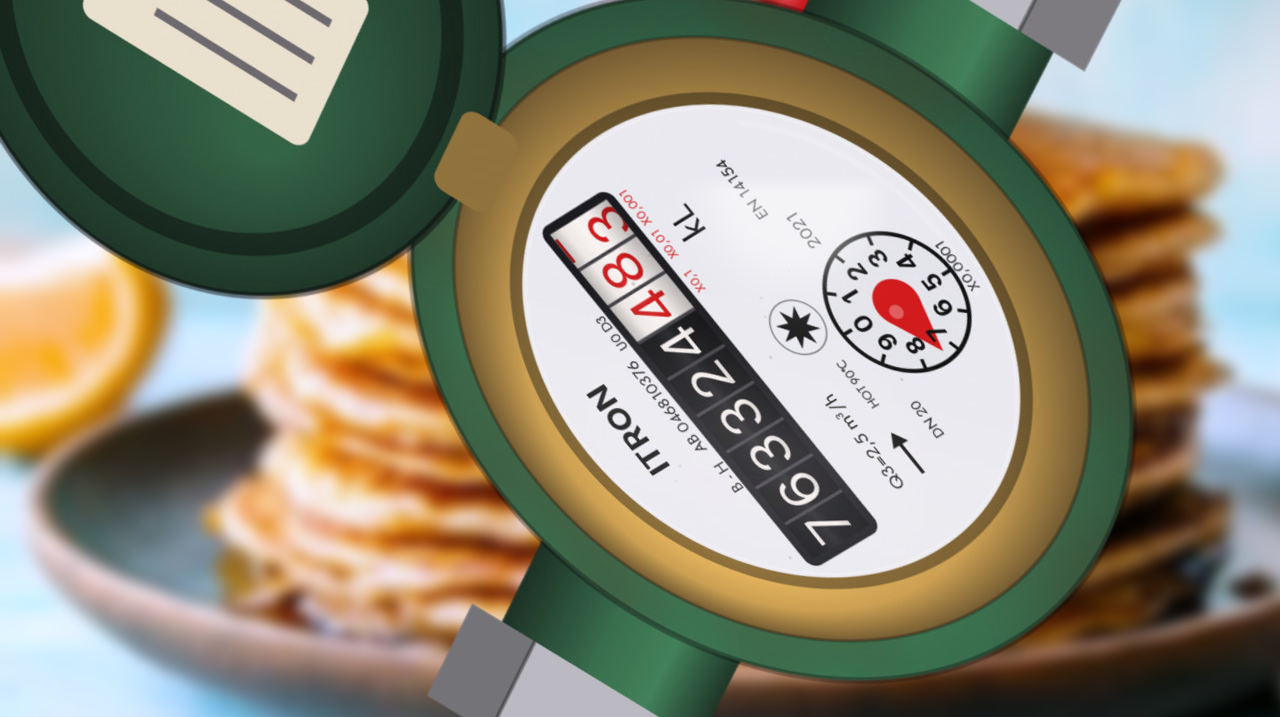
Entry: 763324.4827; kL
